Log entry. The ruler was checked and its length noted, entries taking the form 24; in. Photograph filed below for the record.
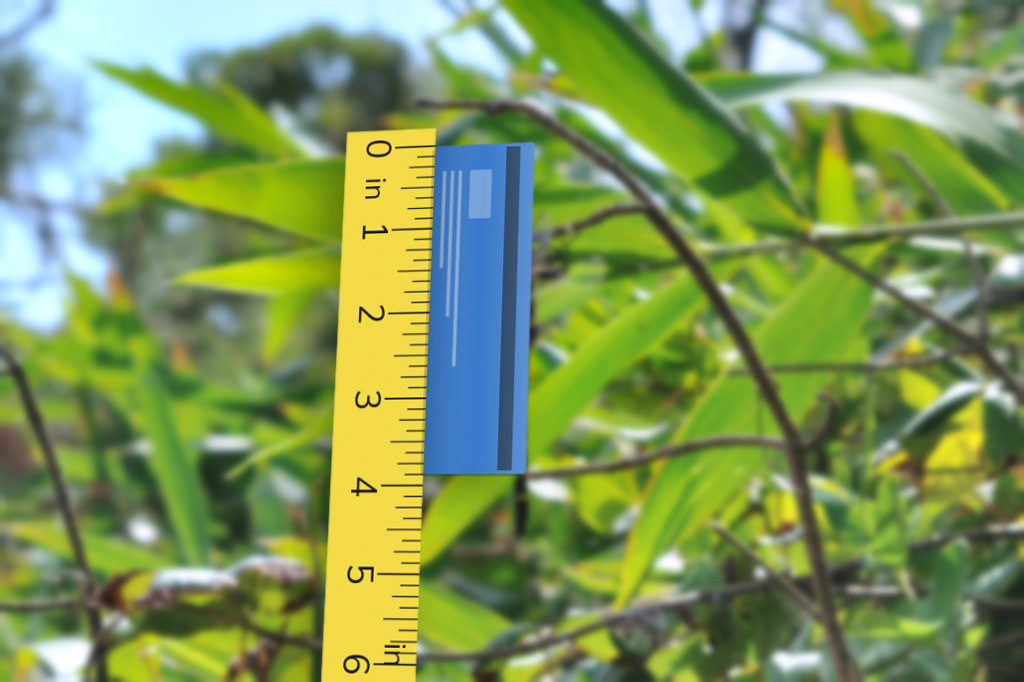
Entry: 3.875; in
